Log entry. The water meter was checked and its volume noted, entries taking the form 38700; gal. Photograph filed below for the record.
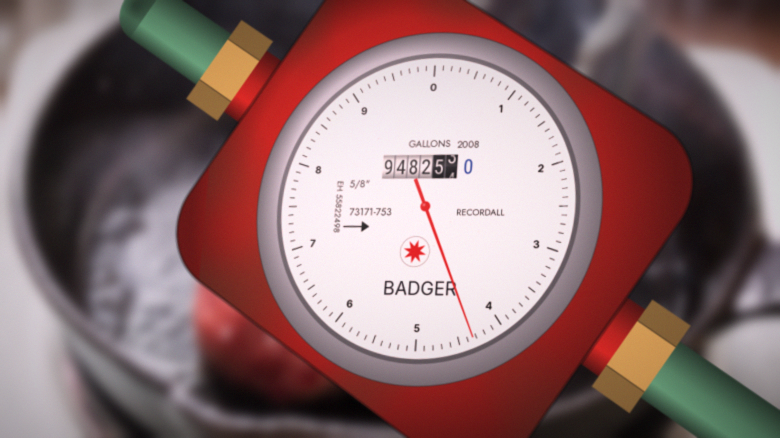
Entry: 9482534.3; gal
